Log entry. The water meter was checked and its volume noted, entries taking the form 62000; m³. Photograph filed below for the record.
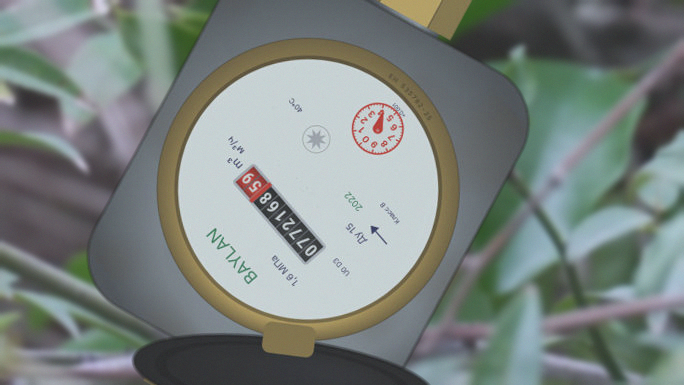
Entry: 772168.594; m³
